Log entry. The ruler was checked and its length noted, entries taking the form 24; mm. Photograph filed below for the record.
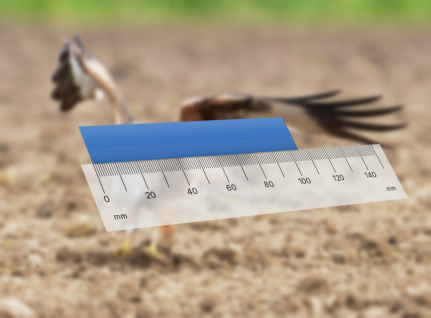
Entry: 105; mm
